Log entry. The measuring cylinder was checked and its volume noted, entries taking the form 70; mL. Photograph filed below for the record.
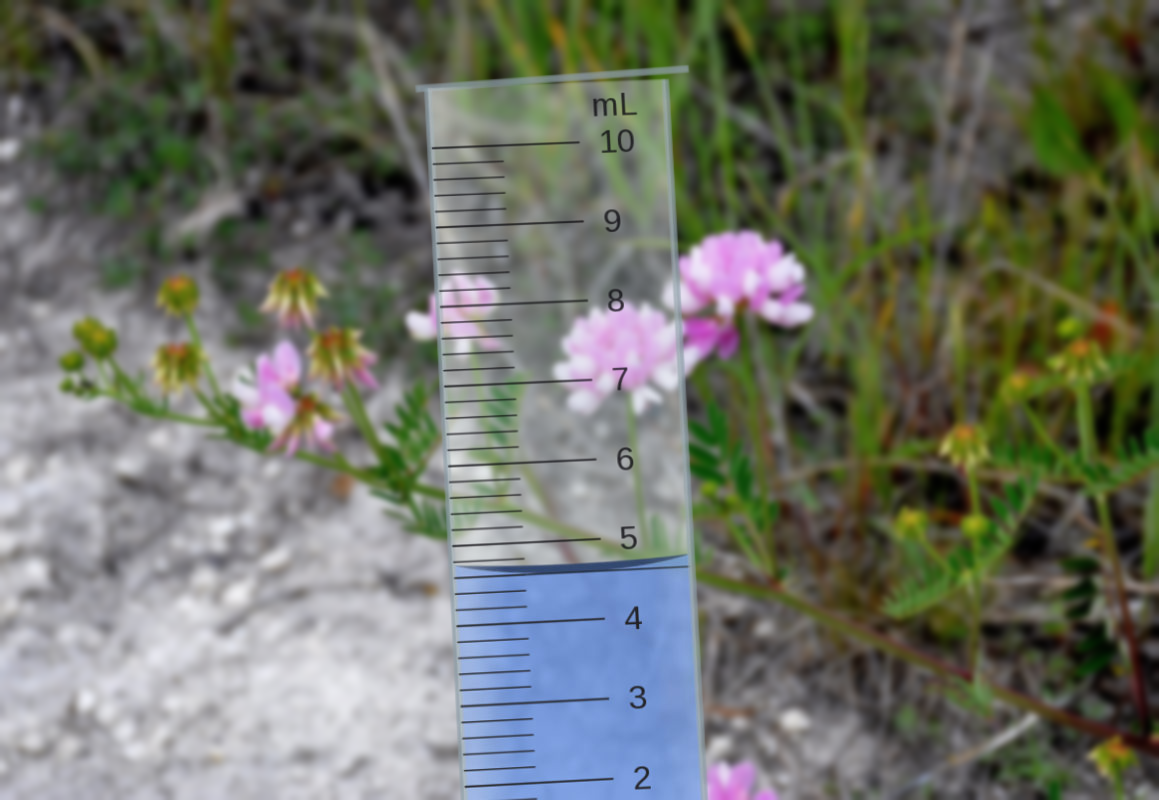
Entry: 4.6; mL
